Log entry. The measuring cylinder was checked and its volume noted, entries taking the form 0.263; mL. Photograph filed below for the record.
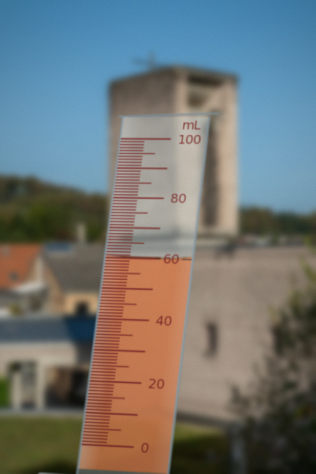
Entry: 60; mL
